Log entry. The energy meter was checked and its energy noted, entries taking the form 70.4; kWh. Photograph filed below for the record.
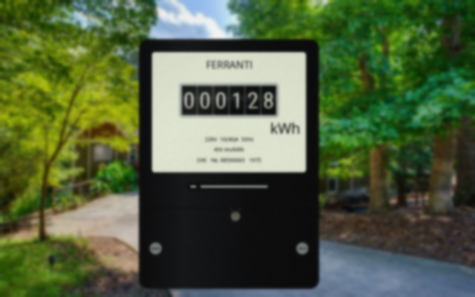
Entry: 128; kWh
